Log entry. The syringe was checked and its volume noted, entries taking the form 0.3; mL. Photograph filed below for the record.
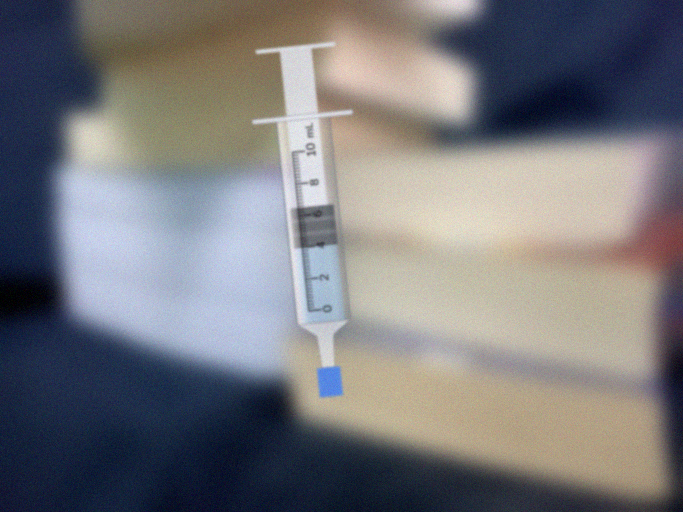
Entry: 4; mL
